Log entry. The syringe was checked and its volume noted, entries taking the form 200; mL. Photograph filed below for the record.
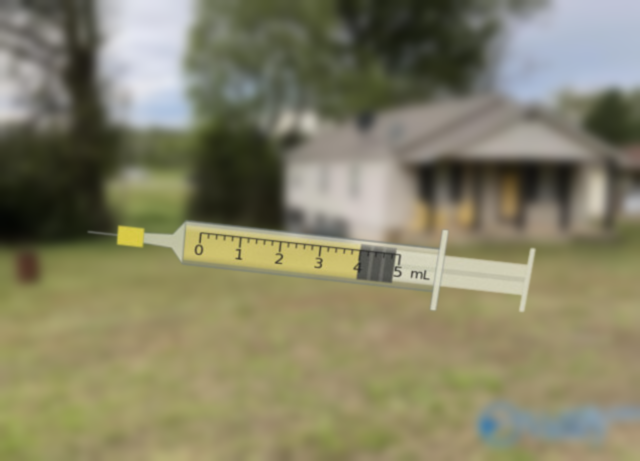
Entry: 4; mL
